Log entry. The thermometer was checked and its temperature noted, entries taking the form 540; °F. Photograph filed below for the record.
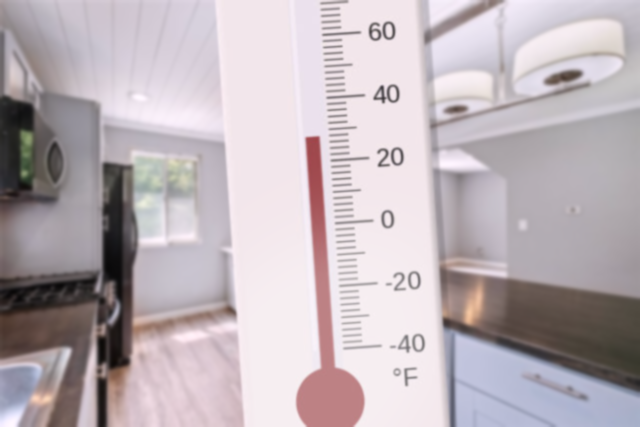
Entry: 28; °F
